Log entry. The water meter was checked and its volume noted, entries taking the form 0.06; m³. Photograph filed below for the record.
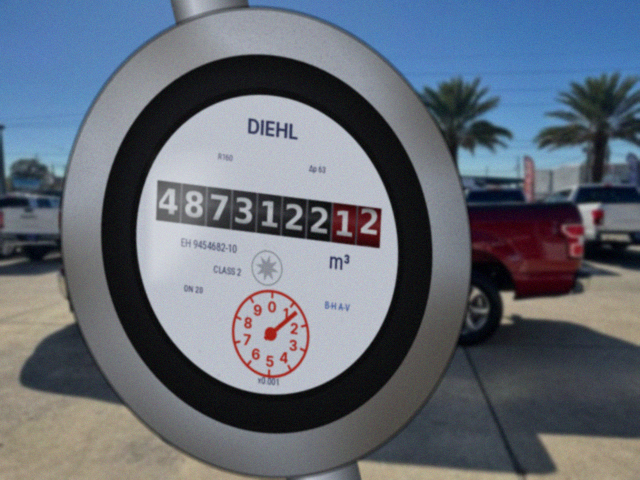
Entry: 4873122.121; m³
